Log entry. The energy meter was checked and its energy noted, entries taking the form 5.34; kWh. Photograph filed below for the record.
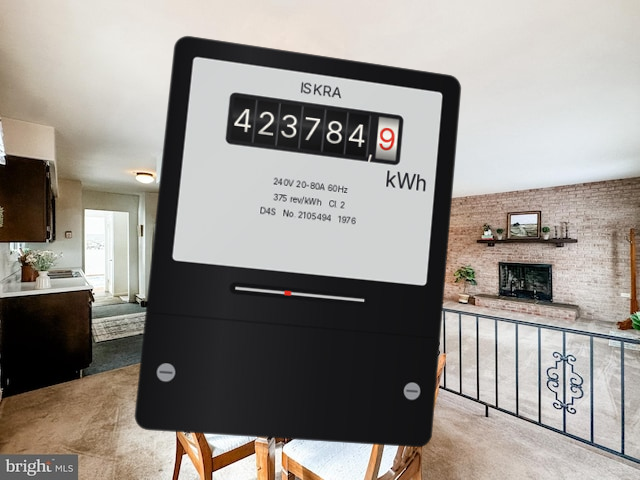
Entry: 423784.9; kWh
